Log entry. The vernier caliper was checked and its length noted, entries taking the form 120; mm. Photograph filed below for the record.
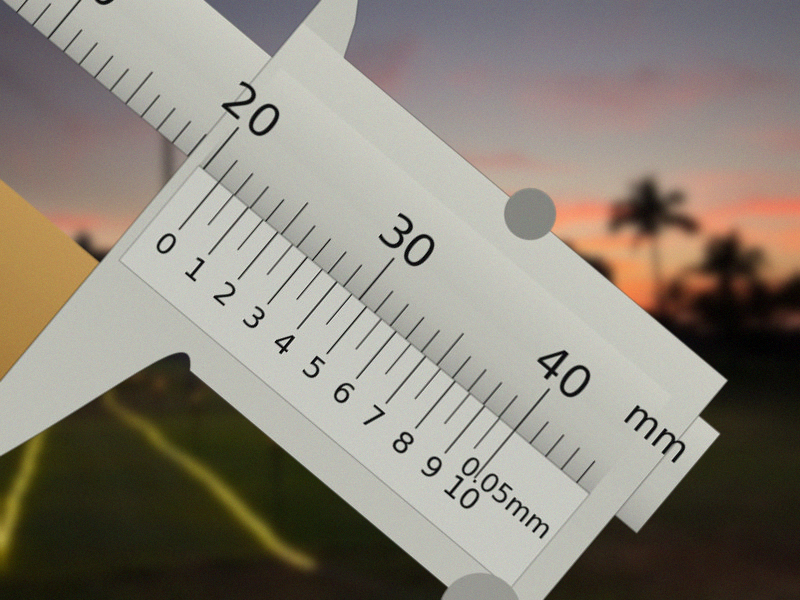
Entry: 21.0; mm
